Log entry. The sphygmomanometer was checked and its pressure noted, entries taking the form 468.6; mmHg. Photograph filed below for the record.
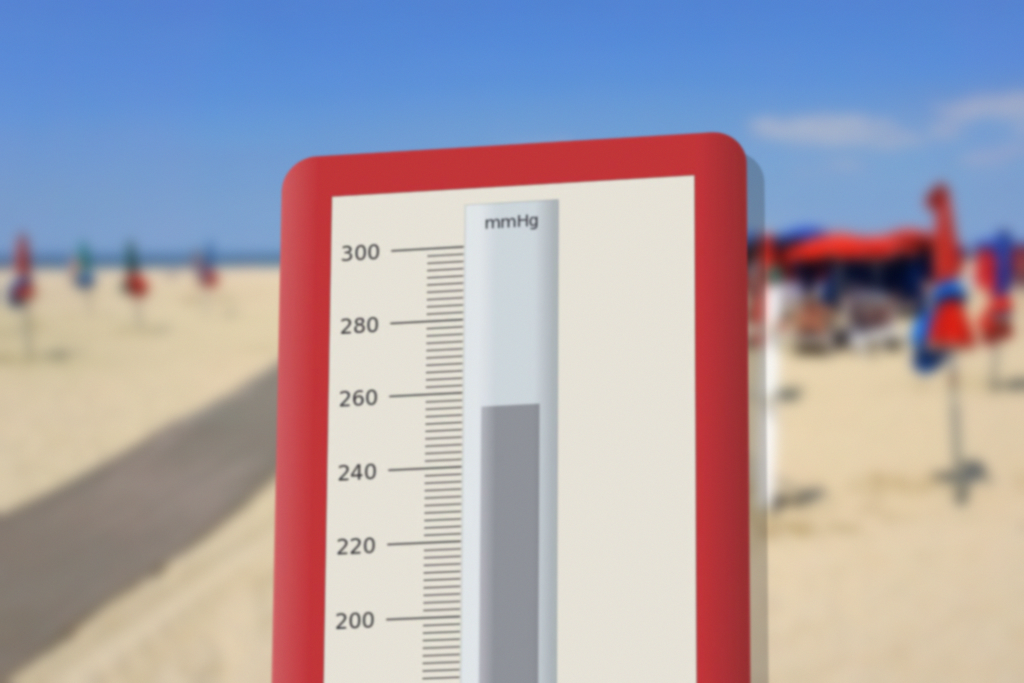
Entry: 256; mmHg
